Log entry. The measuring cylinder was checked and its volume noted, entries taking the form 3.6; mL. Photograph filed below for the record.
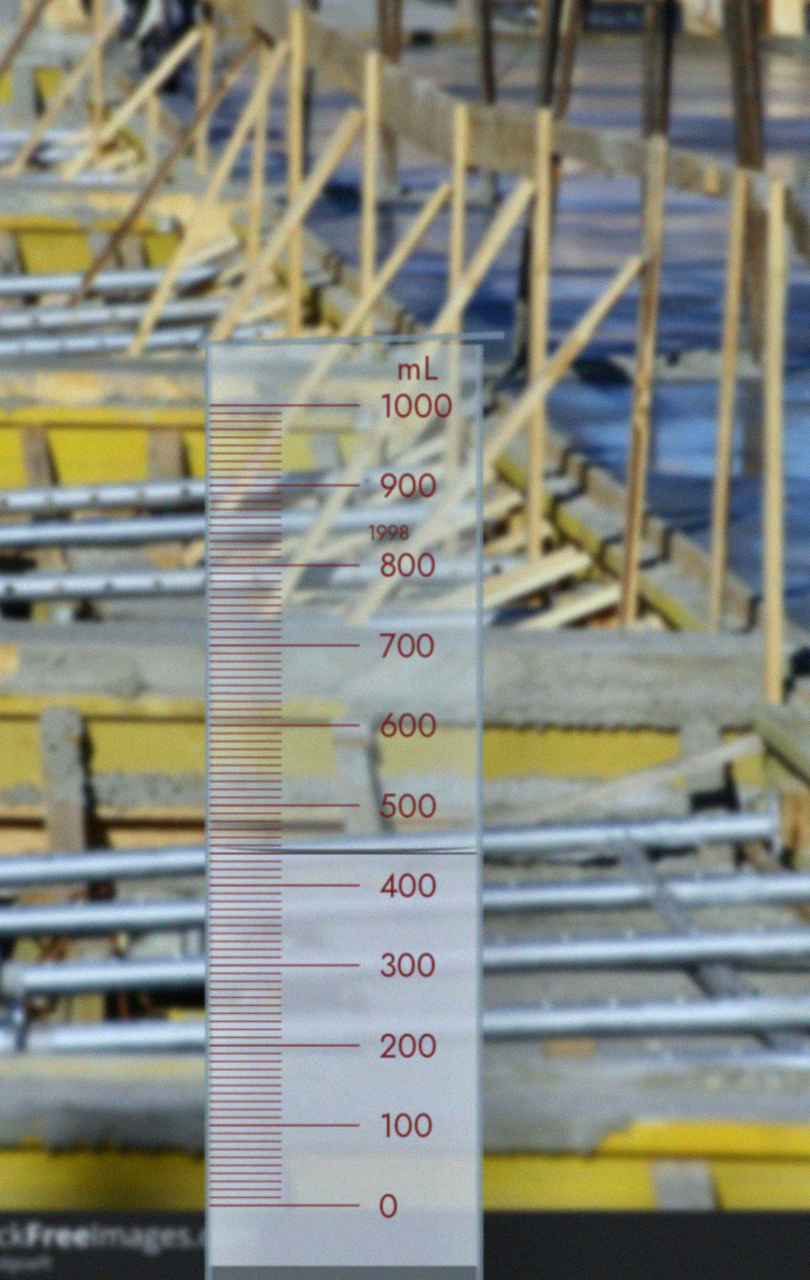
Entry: 440; mL
